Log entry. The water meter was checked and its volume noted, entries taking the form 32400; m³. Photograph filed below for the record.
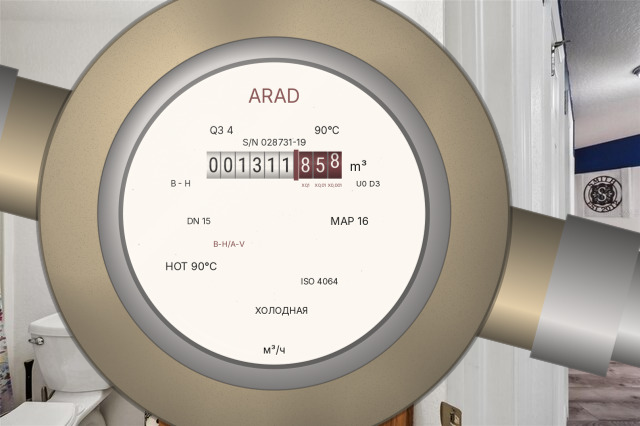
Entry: 1311.858; m³
